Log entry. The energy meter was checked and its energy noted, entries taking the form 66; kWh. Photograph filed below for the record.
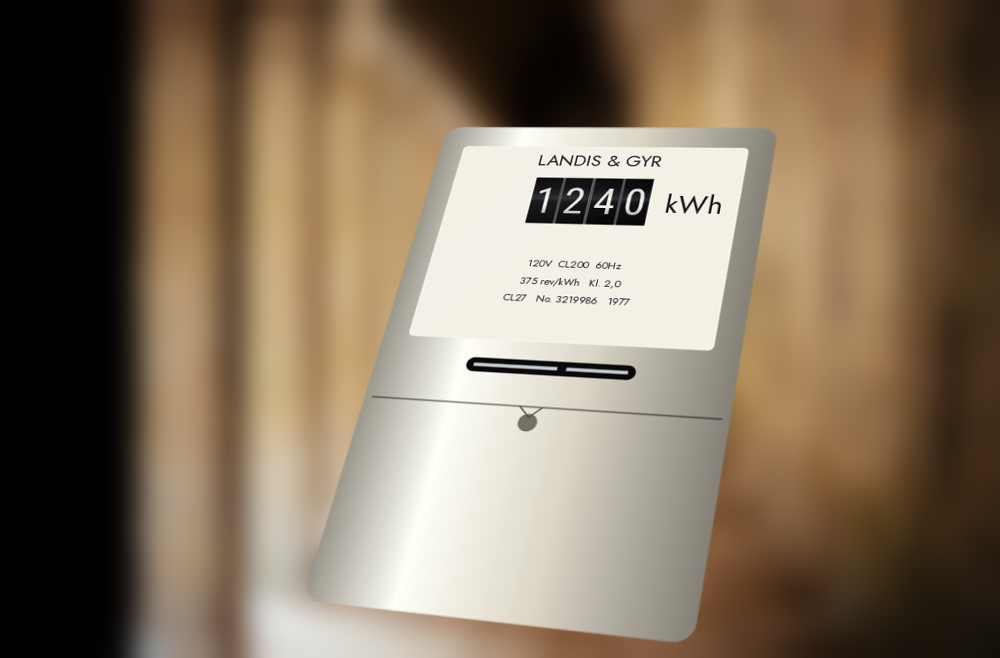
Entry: 1240; kWh
